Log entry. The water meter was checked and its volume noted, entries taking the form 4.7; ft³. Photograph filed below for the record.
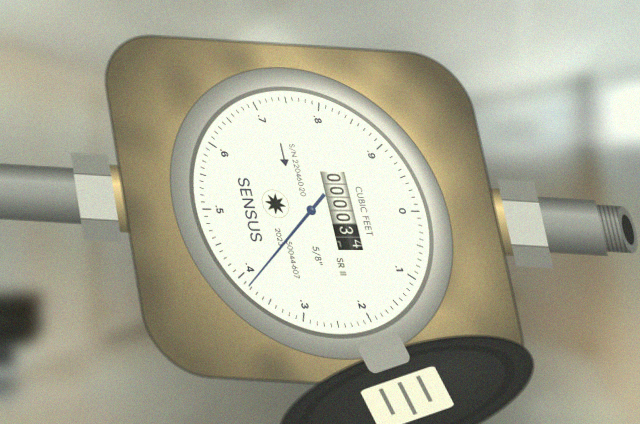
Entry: 34.38; ft³
